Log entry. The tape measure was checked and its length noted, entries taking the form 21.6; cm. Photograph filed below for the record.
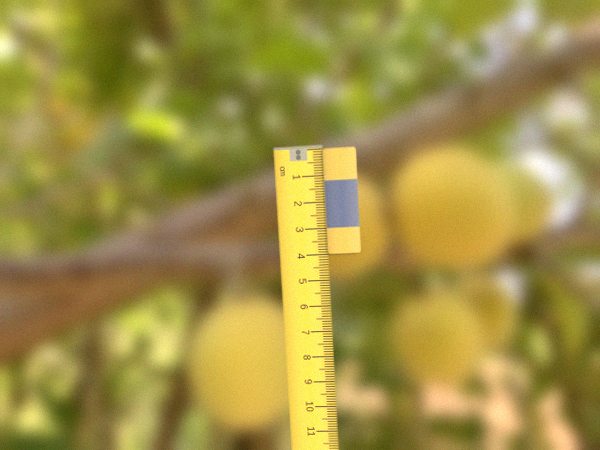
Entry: 4; cm
